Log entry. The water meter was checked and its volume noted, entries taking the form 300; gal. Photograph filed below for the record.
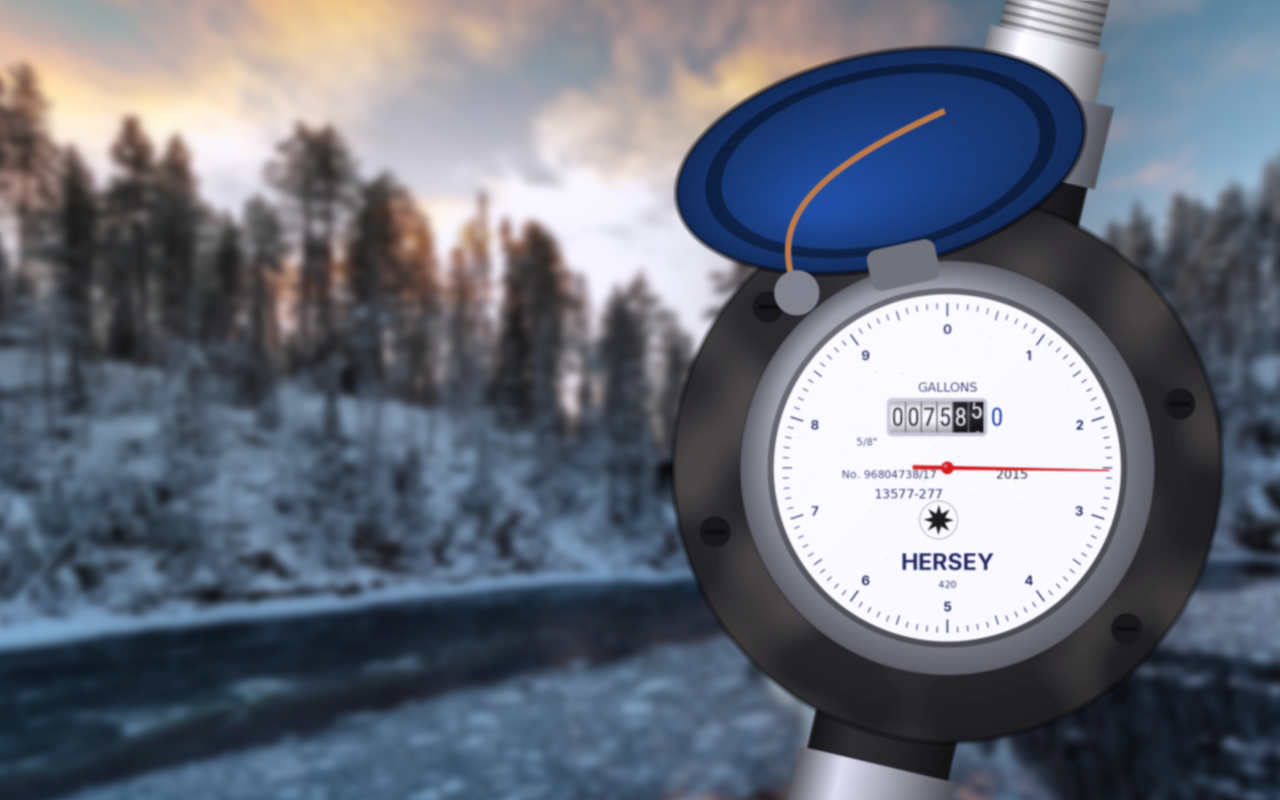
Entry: 75852.5; gal
